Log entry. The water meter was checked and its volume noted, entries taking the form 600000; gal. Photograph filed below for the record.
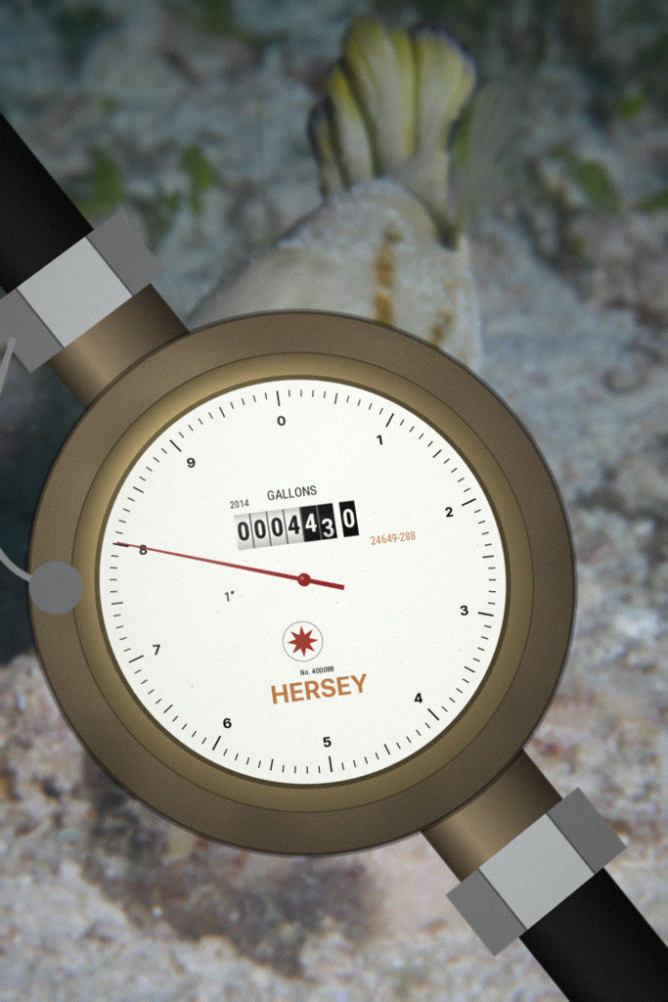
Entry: 4428.0; gal
